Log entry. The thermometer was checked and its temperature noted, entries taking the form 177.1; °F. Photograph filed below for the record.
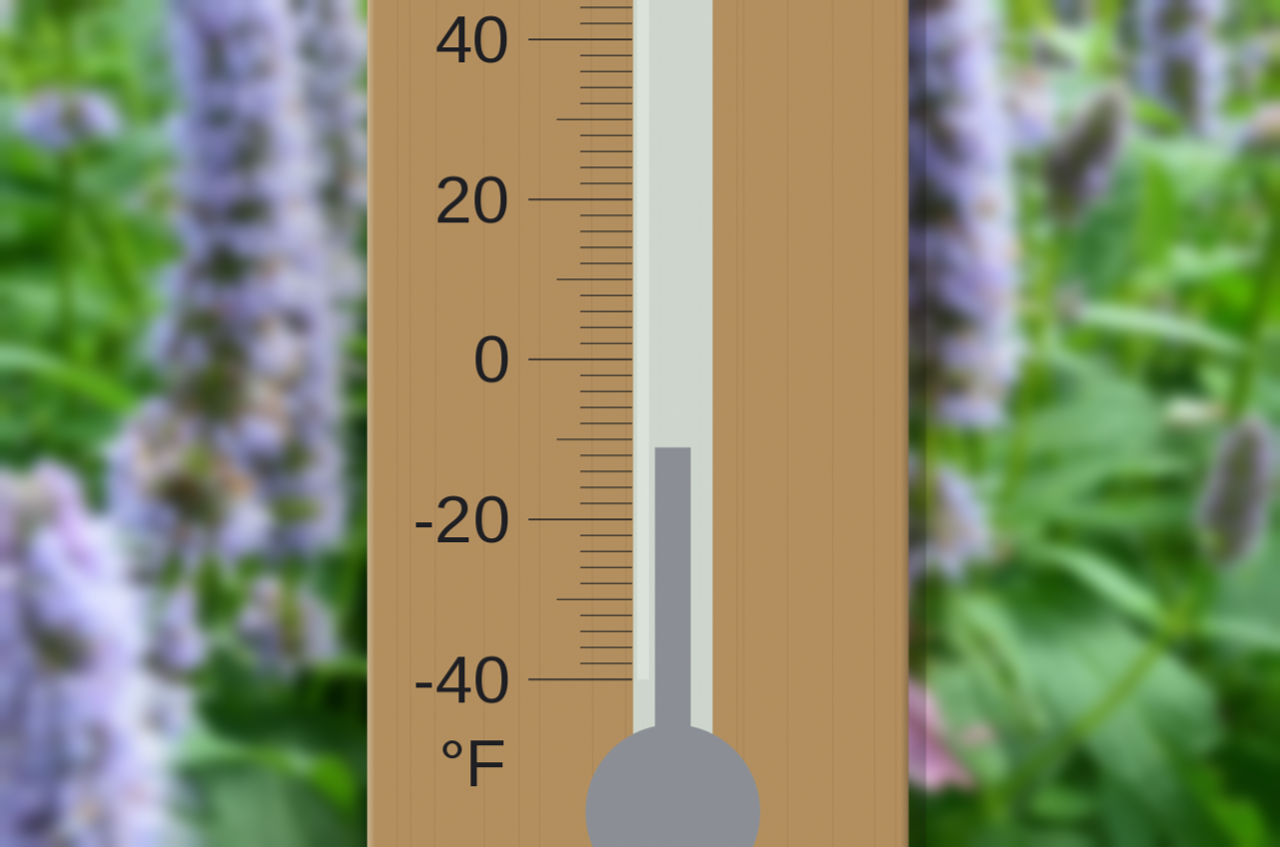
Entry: -11; °F
